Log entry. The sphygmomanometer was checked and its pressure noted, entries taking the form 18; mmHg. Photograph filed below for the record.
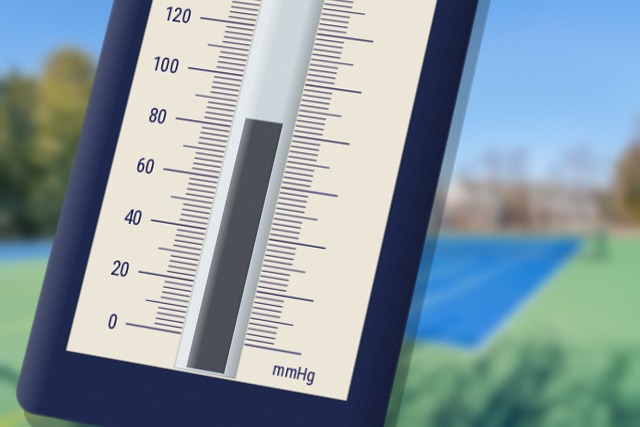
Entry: 84; mmHg
